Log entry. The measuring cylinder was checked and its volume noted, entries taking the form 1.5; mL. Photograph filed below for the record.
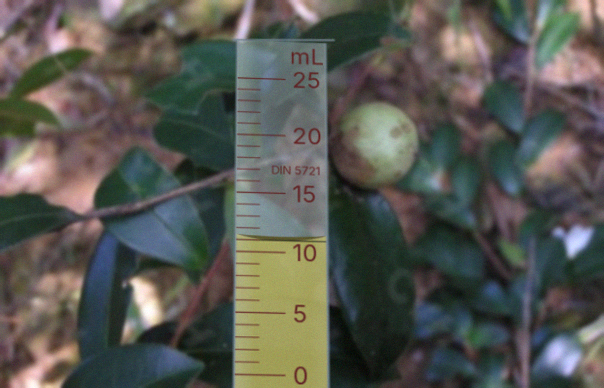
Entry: 11; mL
